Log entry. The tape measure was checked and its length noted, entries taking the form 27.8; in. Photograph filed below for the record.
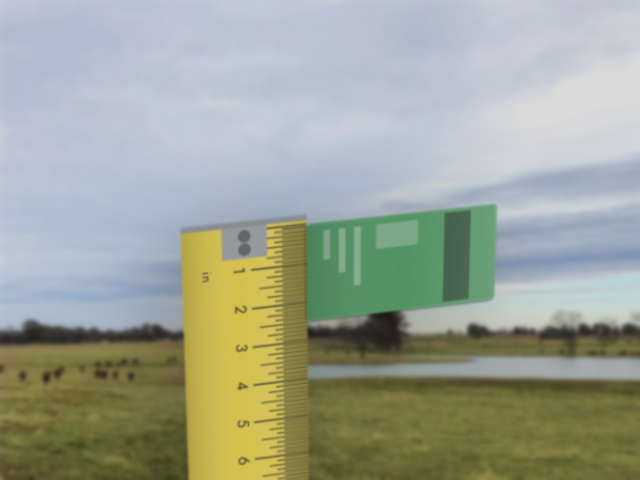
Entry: 2.5; in
